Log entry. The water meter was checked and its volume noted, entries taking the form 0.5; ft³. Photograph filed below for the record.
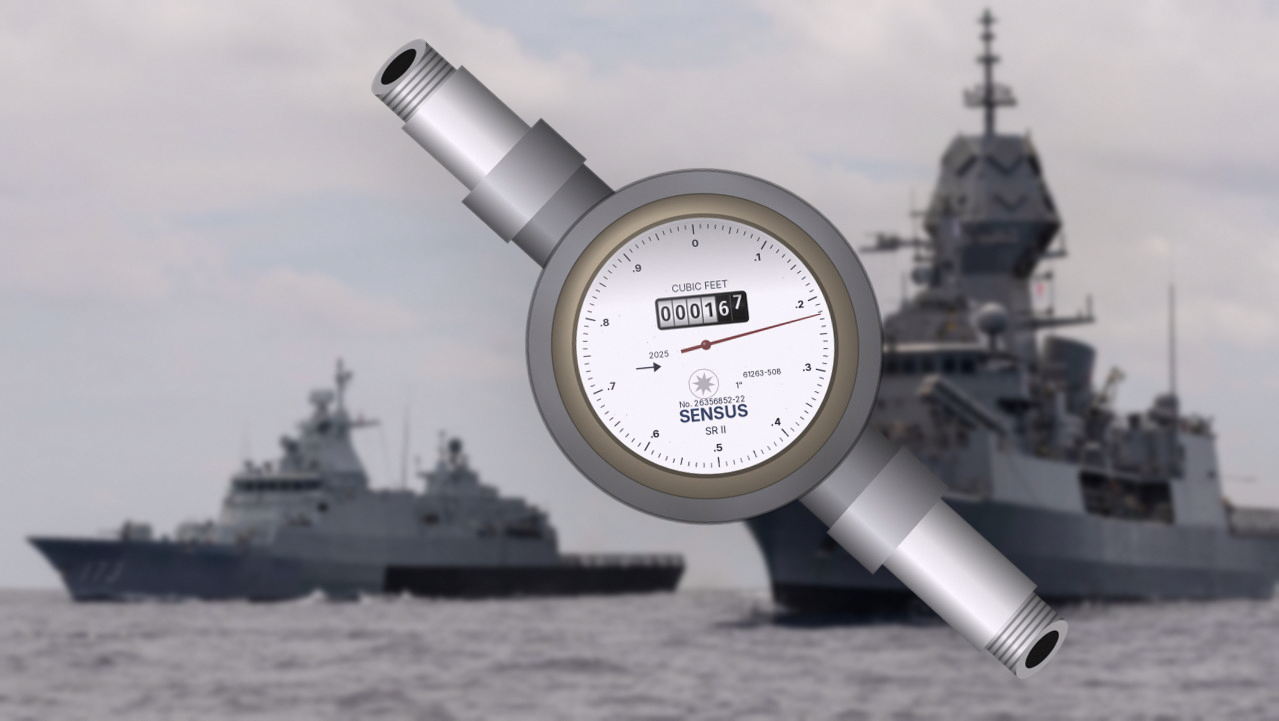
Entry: 167.22; ft³
